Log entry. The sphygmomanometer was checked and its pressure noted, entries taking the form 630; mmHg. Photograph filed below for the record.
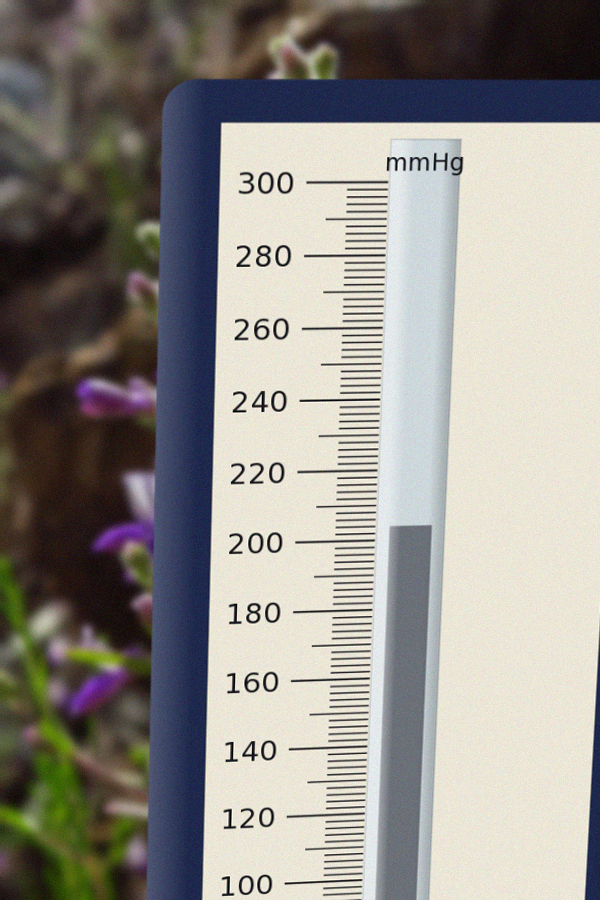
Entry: 204; mmHg
